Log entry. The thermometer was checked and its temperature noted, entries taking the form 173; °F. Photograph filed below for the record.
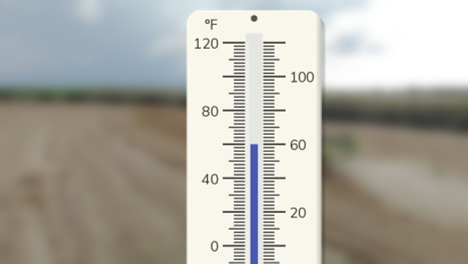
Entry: 60; °F
